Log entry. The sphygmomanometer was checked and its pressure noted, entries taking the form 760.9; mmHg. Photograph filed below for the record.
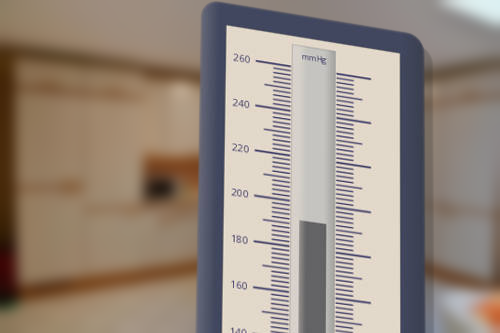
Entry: 192; mmHg
